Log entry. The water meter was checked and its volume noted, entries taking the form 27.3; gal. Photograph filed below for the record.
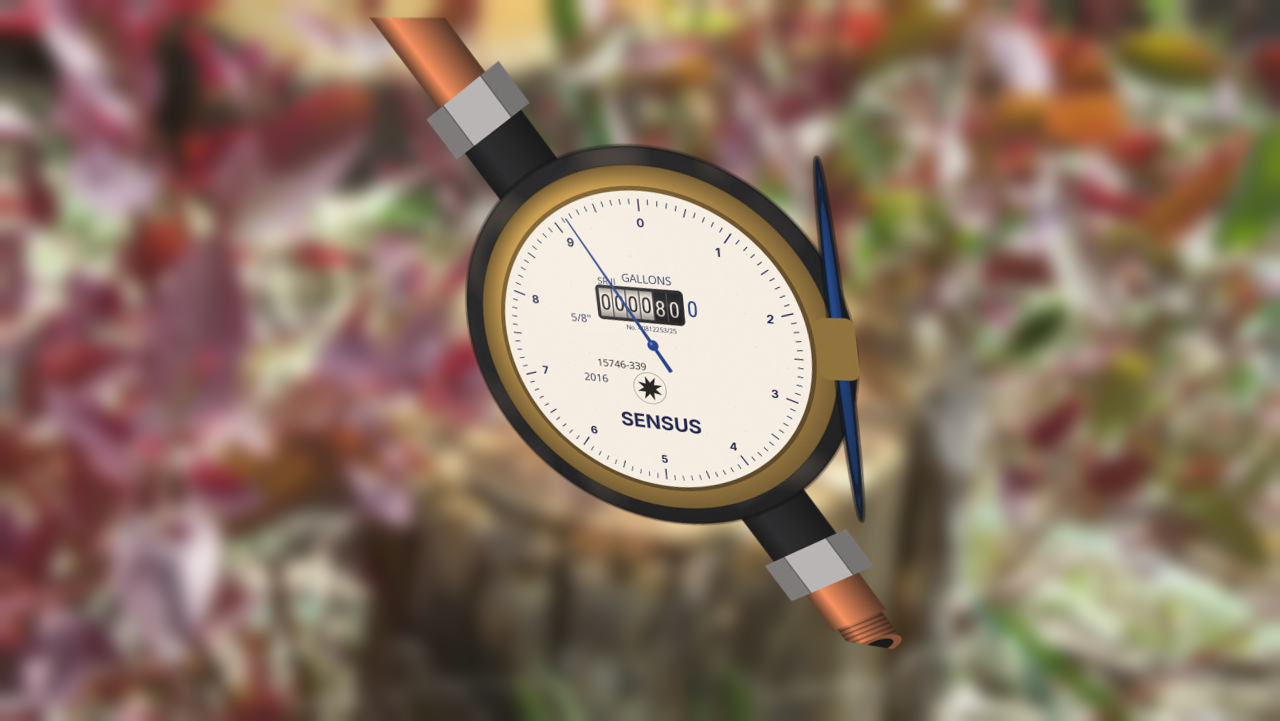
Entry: 799.1; gal
